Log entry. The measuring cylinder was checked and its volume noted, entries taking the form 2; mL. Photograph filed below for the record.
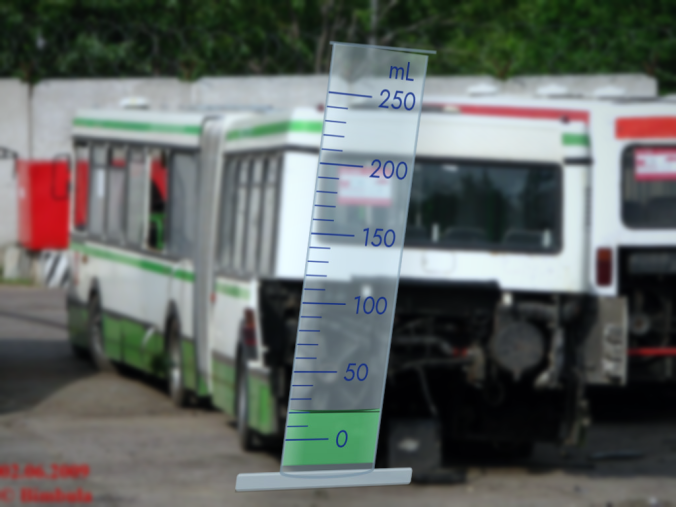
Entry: 20; mL
